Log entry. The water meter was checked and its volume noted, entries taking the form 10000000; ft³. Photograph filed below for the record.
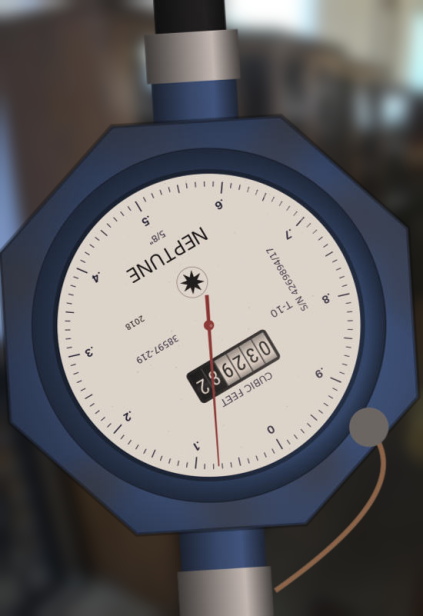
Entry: 32982.07; ft³
